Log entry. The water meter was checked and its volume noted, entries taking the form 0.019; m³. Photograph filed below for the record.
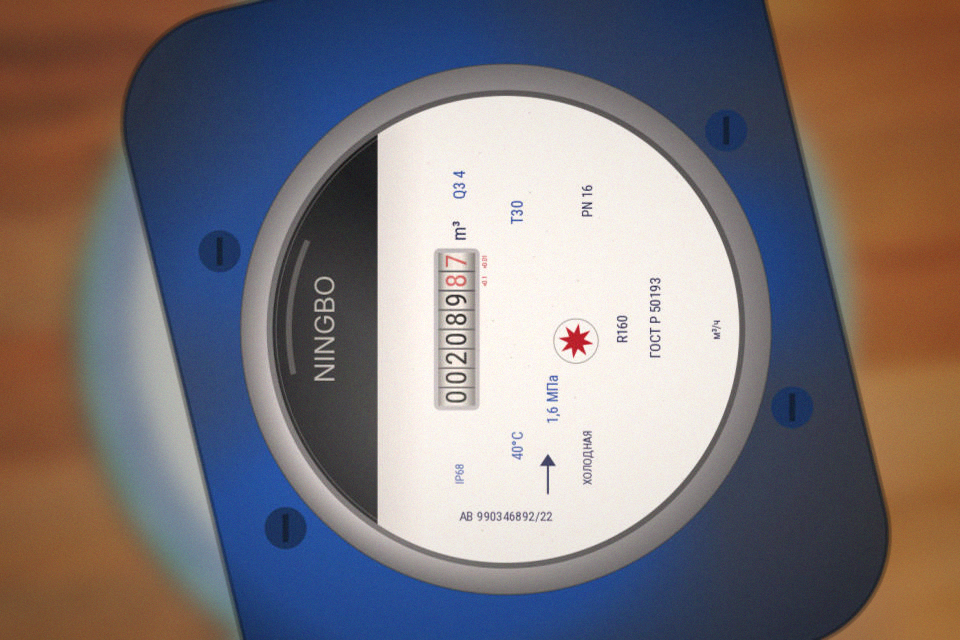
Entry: 2089.87; m³
